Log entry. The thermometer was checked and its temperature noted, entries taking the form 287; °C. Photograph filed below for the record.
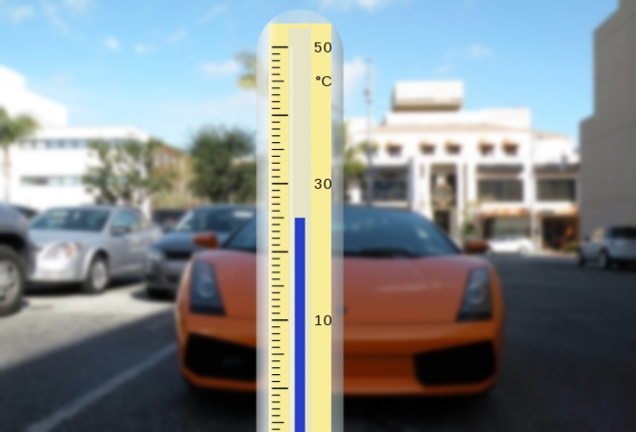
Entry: 25; °C
